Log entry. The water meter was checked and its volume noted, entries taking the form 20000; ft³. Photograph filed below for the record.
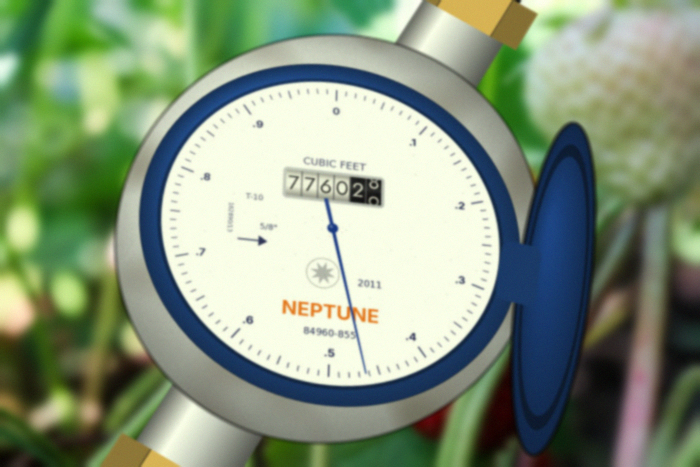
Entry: 776028.46; ft³
